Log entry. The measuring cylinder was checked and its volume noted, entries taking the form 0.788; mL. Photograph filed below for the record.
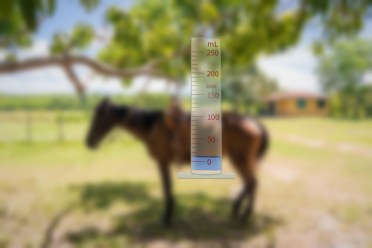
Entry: 10; mL
